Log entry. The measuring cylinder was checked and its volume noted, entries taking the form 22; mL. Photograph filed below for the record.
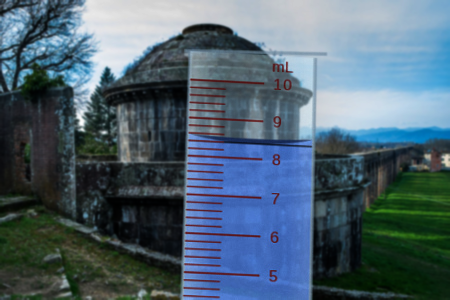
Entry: 8.4; mL
